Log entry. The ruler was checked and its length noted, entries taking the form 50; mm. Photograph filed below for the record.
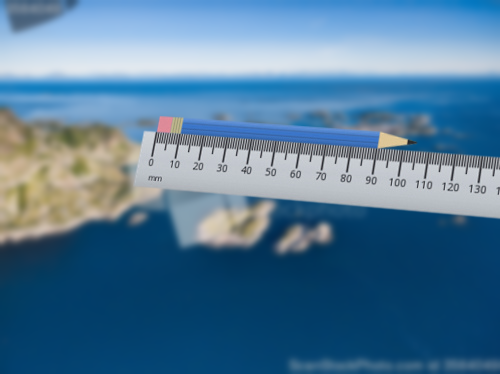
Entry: 105; mm
